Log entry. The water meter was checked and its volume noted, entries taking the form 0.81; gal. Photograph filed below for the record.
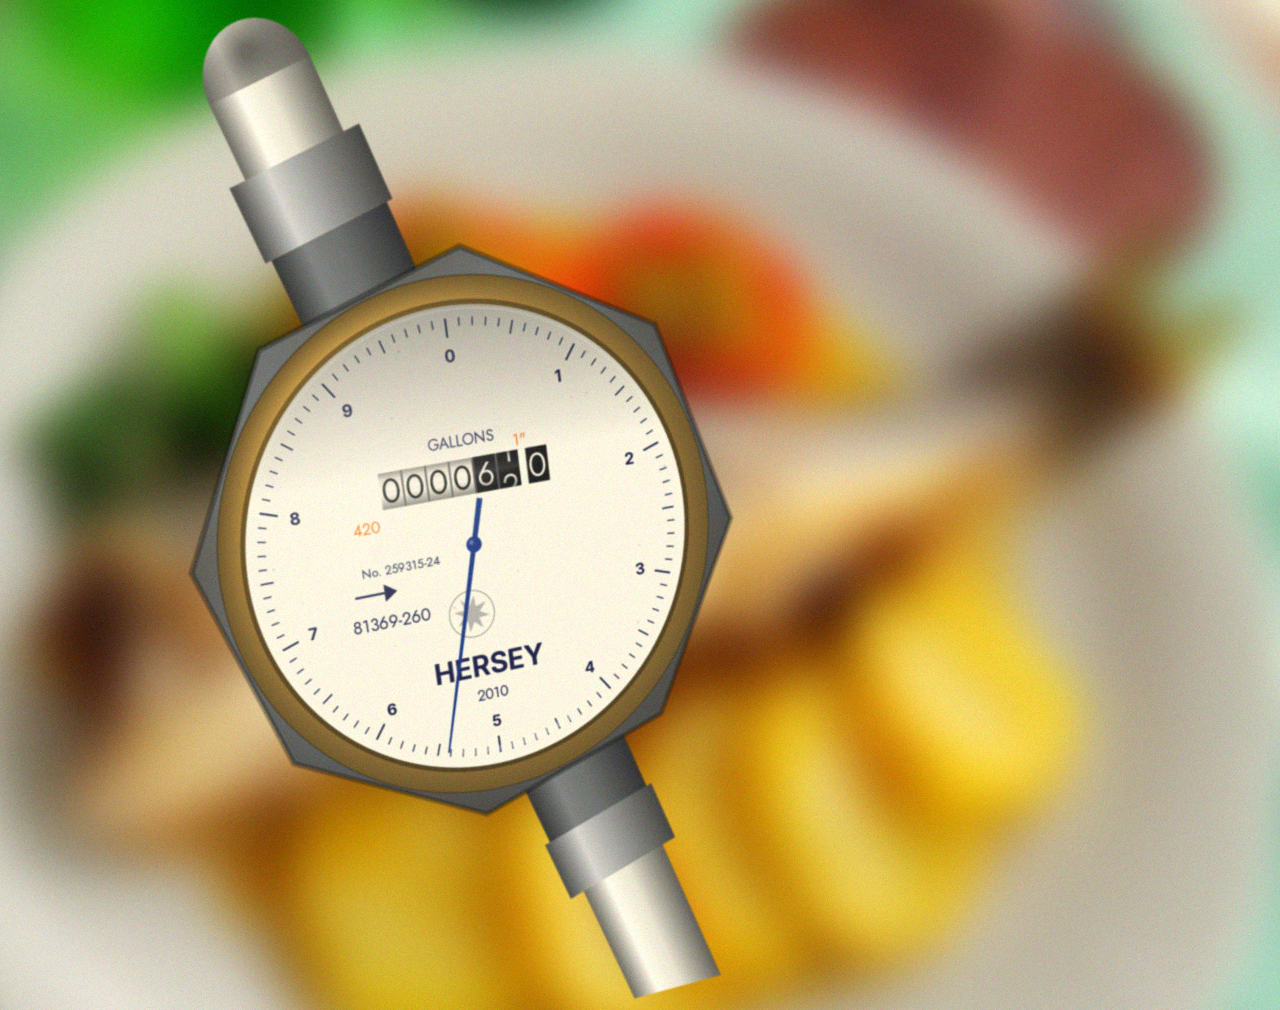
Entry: 615.4; gal
